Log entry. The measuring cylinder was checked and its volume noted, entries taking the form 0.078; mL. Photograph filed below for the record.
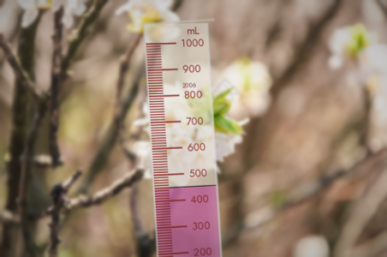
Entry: 450; mL
